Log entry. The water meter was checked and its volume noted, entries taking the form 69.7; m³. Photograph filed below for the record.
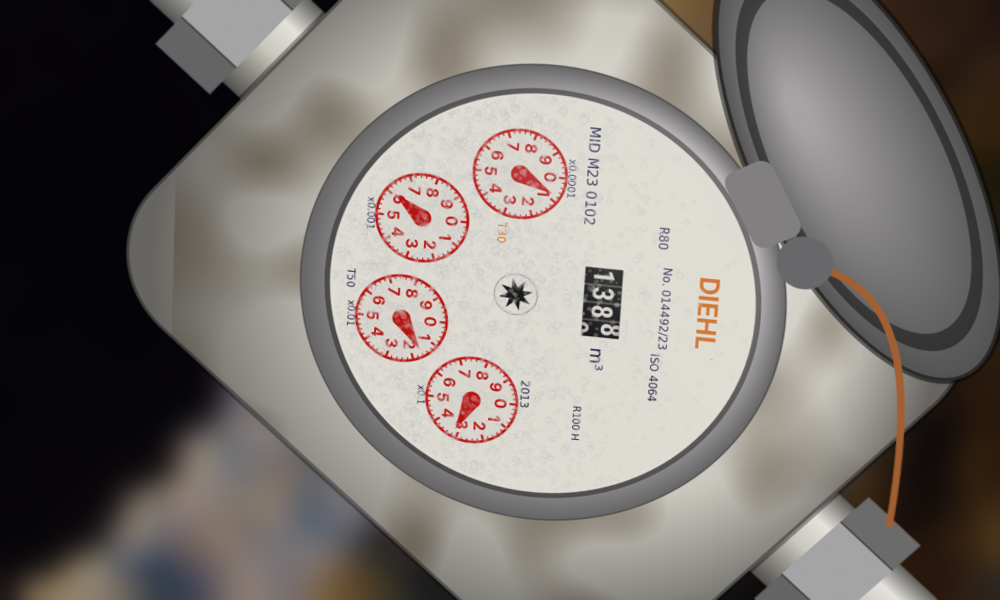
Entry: 1388.3160; m³
